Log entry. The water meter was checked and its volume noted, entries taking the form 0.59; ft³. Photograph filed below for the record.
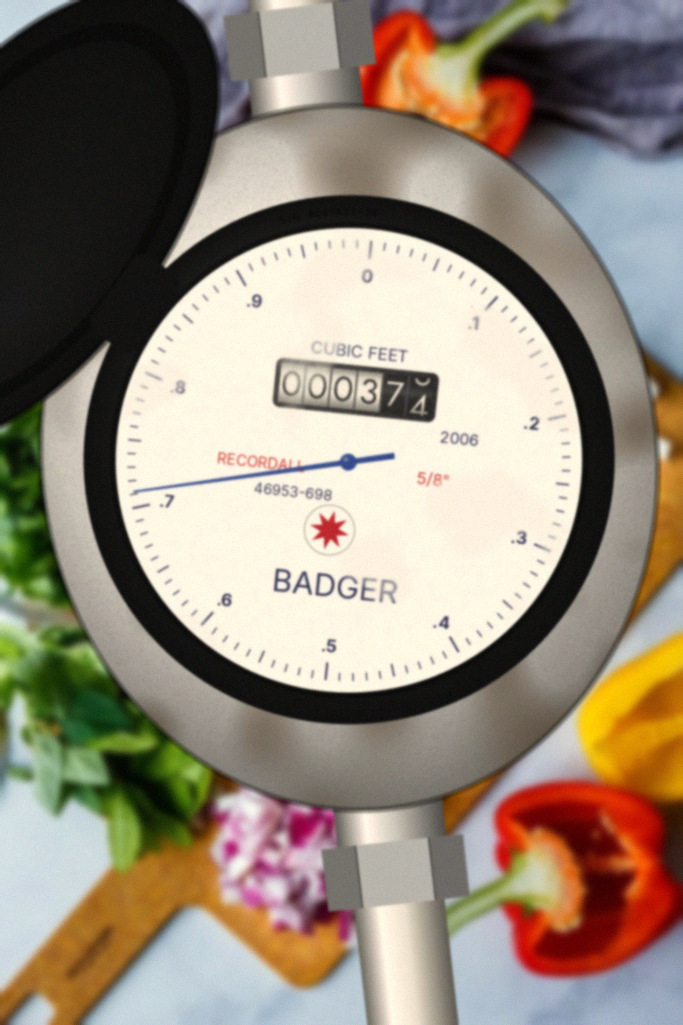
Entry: 373.71; ft³
